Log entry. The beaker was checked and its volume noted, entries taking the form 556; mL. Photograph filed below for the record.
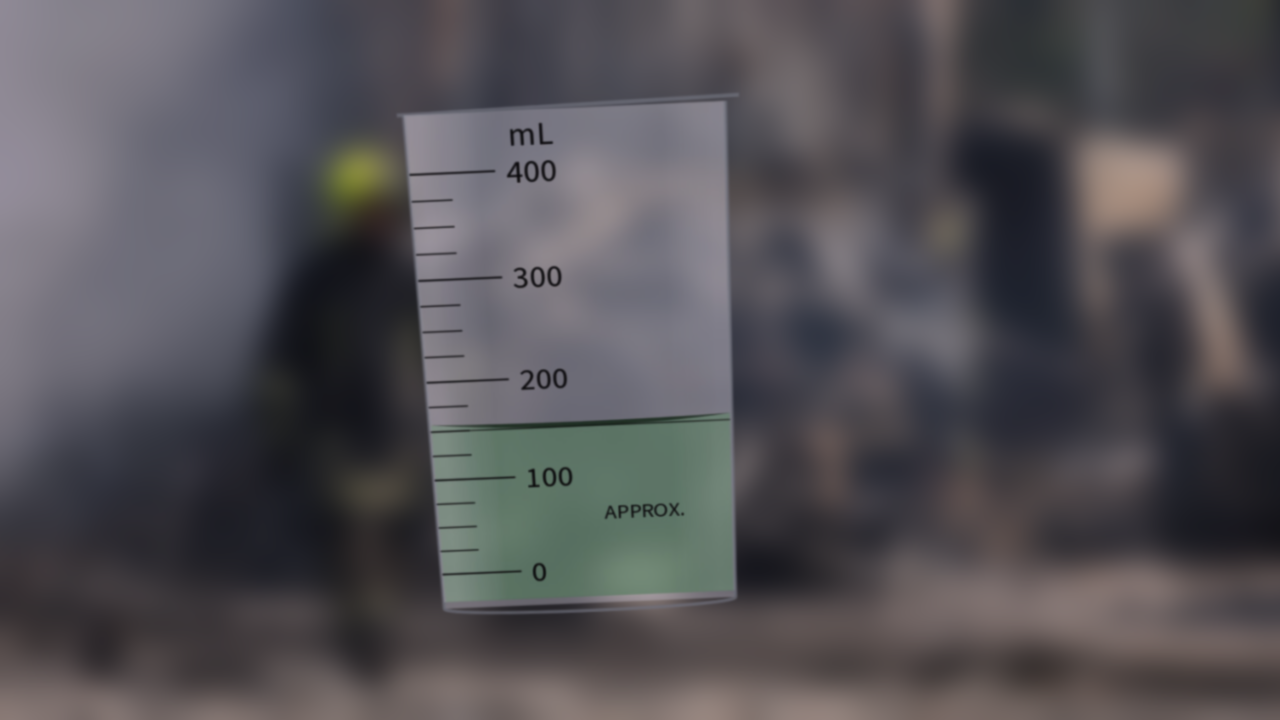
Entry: 150; mL
